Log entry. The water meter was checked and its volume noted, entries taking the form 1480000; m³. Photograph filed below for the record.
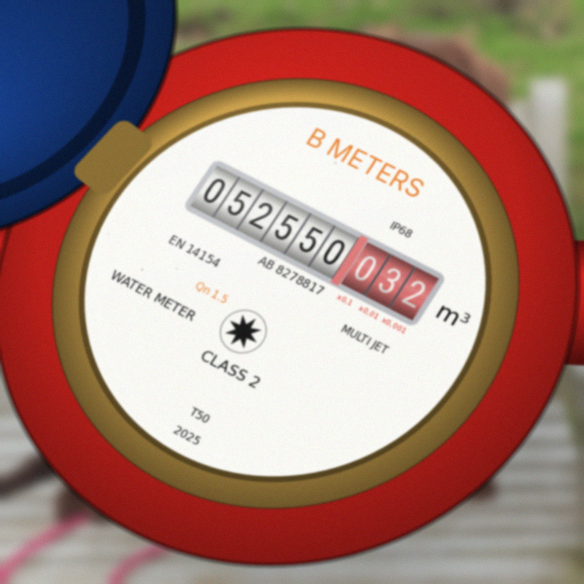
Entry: 52550.032; m³
